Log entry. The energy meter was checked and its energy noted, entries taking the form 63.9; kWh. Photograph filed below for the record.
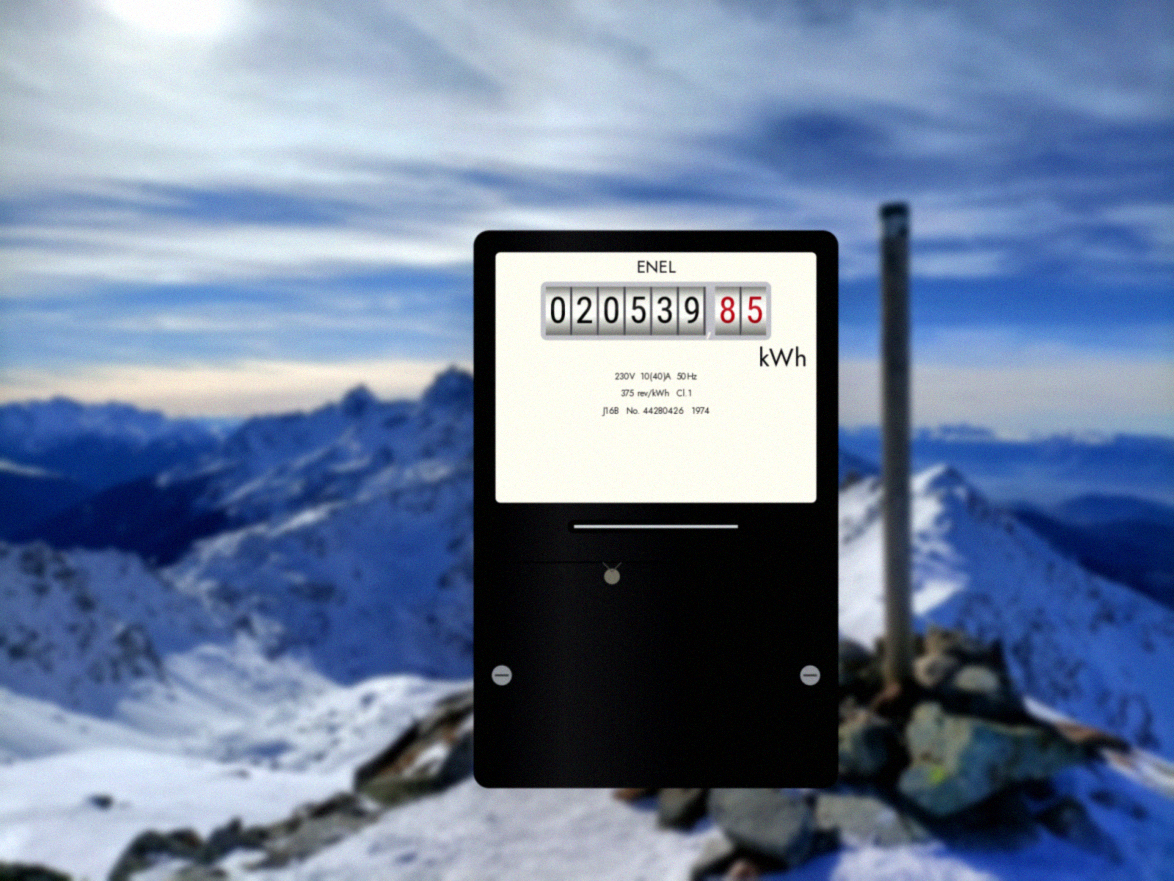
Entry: 20539.85; kWh
